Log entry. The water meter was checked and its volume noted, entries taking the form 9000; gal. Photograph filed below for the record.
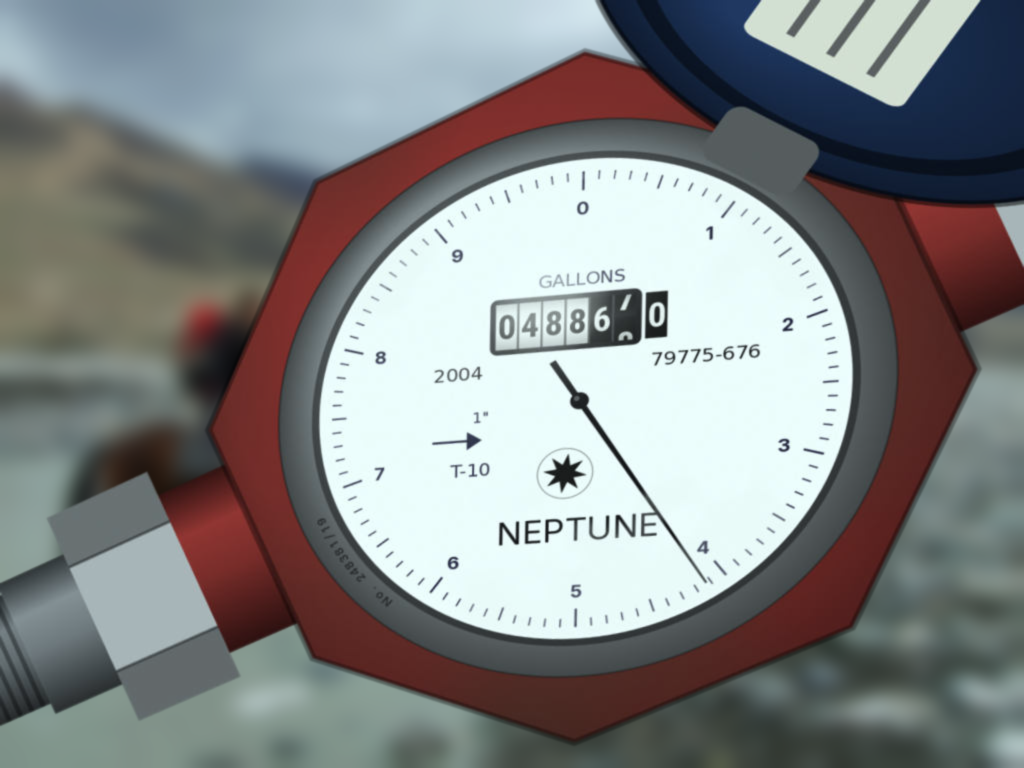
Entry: 488674.1; gal
